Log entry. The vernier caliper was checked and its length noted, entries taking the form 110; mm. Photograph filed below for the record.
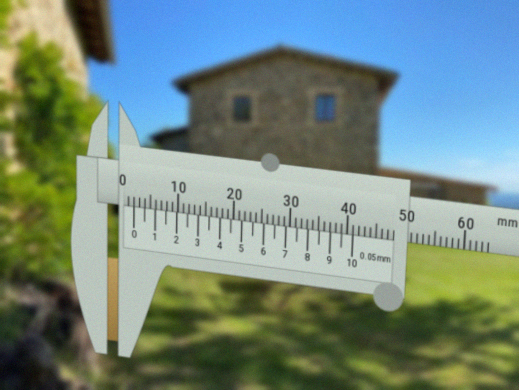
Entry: 2.0; mm
